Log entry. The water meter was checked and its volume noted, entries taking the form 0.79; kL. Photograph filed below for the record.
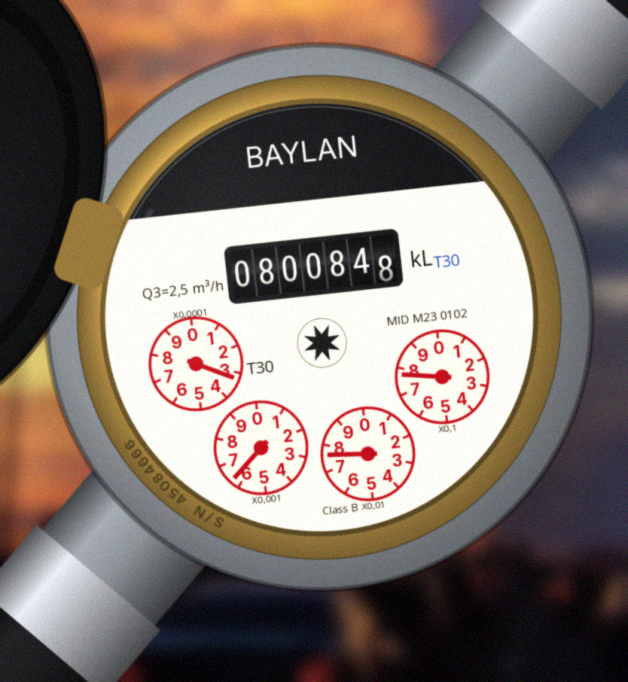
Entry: 800847.7763; kL
